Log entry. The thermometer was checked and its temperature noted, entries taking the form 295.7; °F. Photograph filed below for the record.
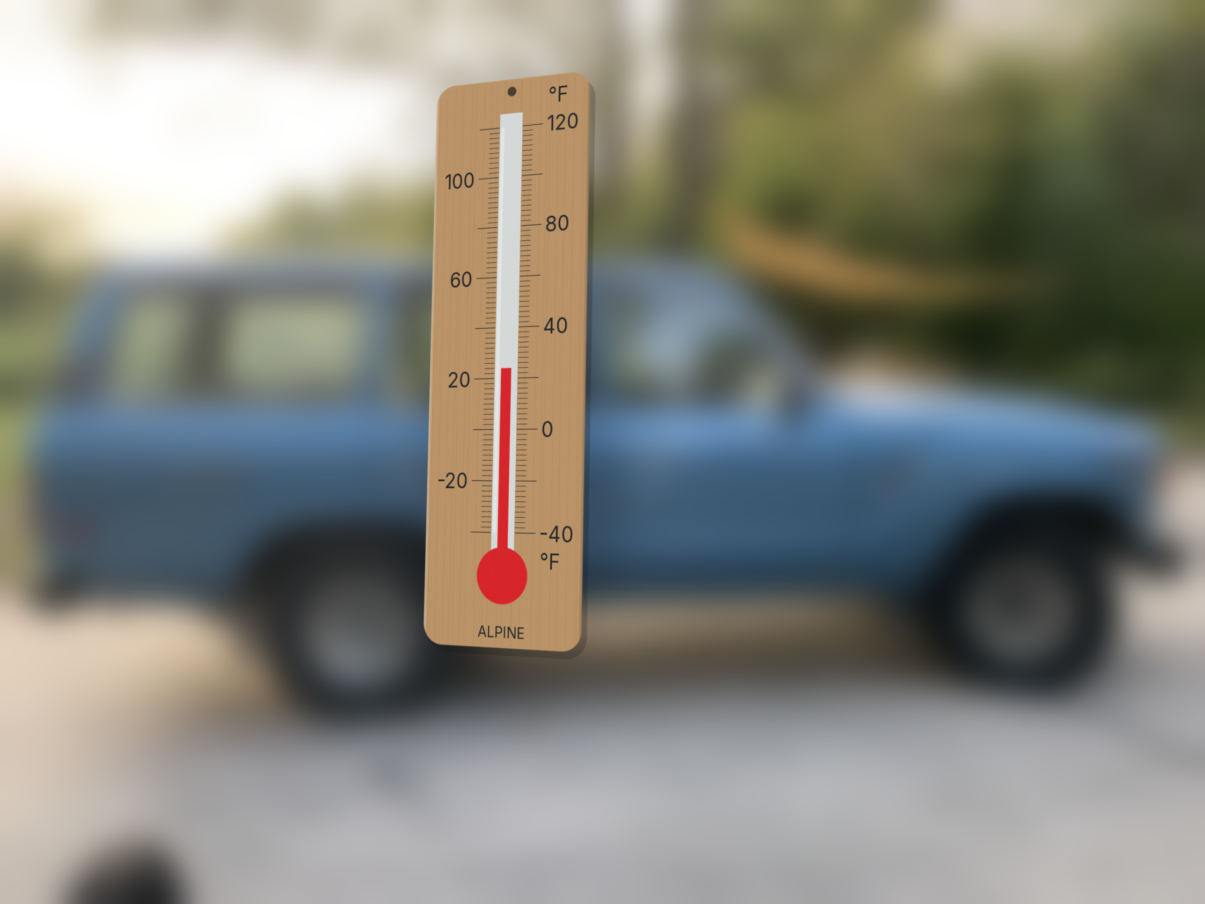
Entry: 24; °F
